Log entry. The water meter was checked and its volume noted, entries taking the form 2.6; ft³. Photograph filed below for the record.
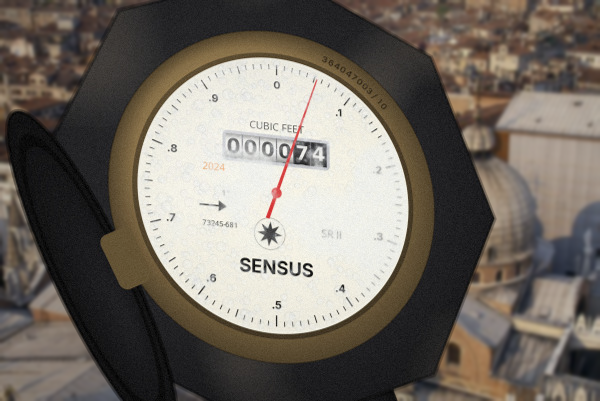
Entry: 74.05; ft³
